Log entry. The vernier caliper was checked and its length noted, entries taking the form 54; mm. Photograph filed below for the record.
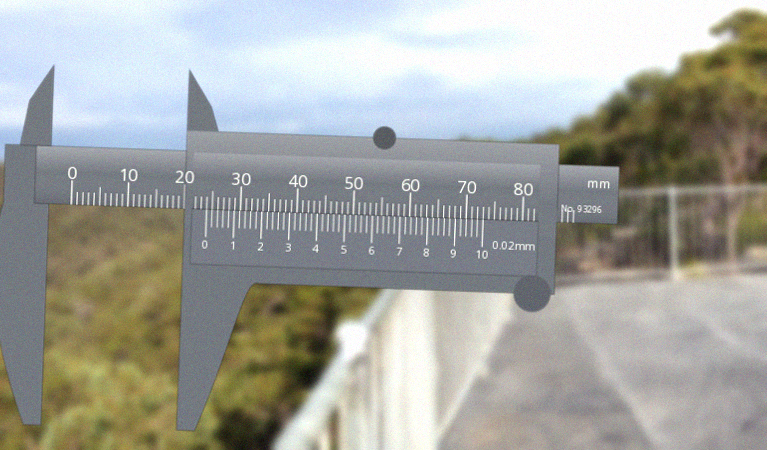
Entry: 24.0; mm
